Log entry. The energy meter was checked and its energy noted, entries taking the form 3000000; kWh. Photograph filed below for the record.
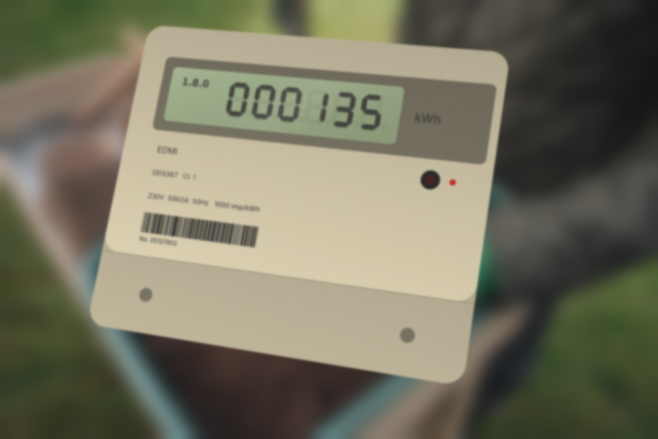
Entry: 135; kWh
